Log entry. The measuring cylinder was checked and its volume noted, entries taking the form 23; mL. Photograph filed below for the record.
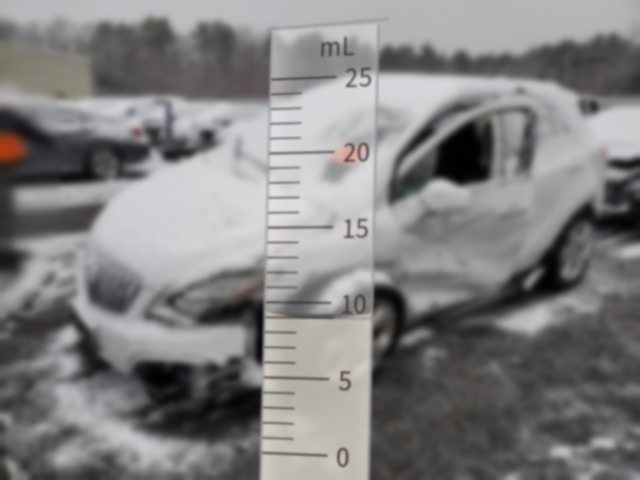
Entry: 9; mL
